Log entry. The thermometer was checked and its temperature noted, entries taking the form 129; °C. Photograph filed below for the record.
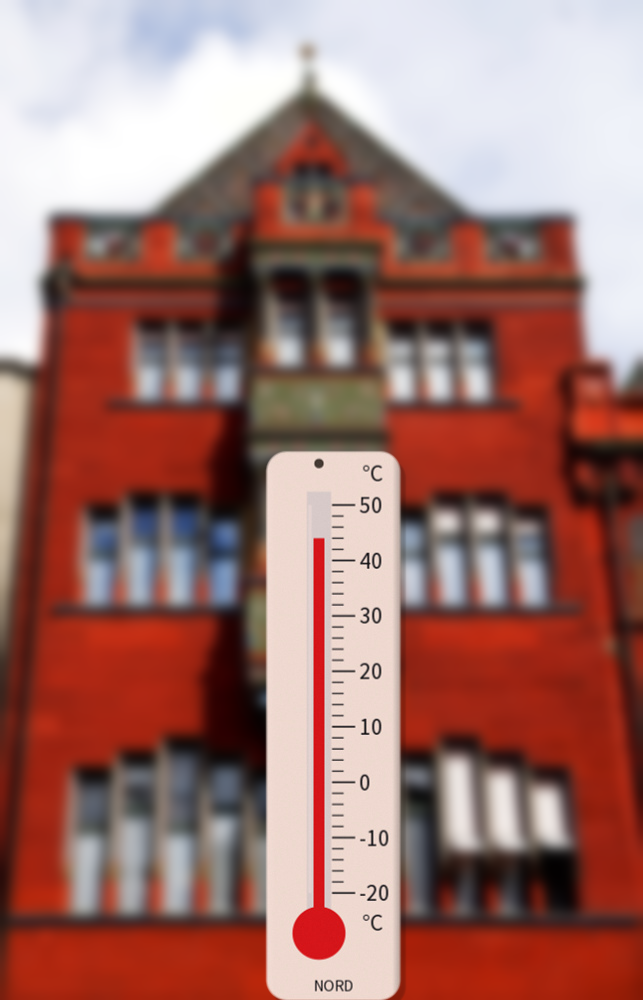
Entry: 44; °C
